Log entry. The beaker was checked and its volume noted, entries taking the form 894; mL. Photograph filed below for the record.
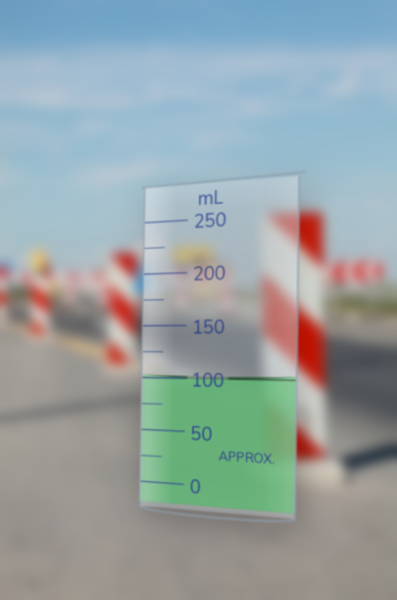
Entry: 100; mL
